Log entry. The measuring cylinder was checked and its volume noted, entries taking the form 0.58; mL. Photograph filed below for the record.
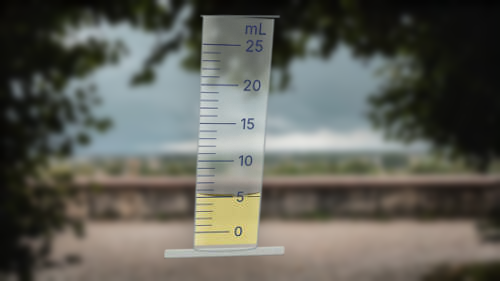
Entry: 5; mL
